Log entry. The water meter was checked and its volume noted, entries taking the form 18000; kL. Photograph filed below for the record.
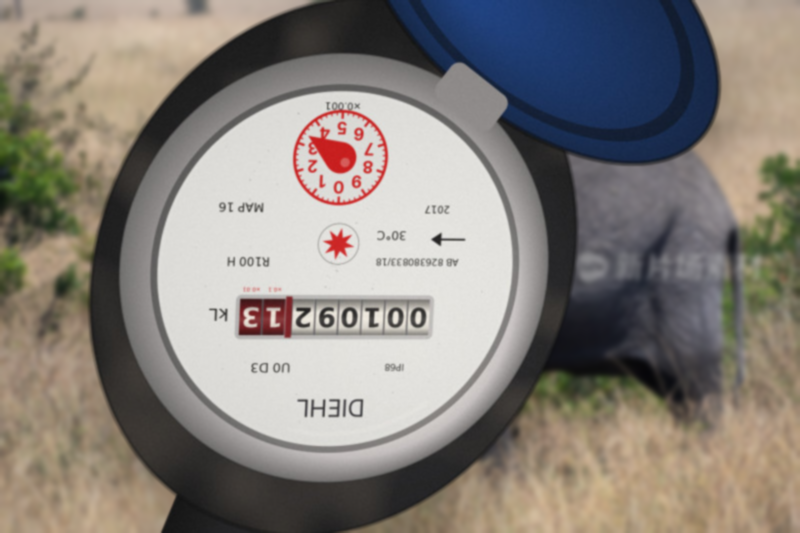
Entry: 1092.133; kL
